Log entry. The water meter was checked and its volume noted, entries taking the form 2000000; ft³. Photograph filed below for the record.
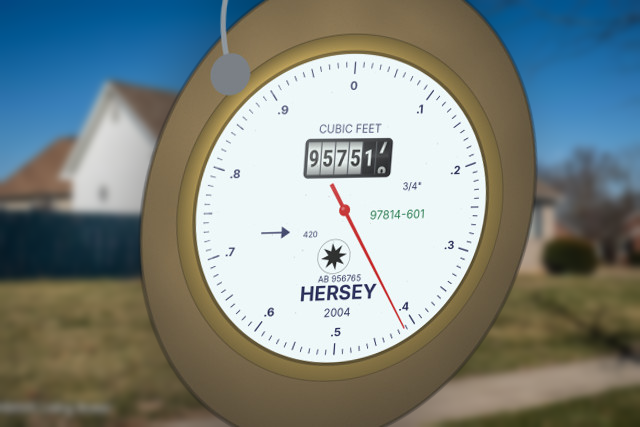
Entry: 957517.41; ft³
